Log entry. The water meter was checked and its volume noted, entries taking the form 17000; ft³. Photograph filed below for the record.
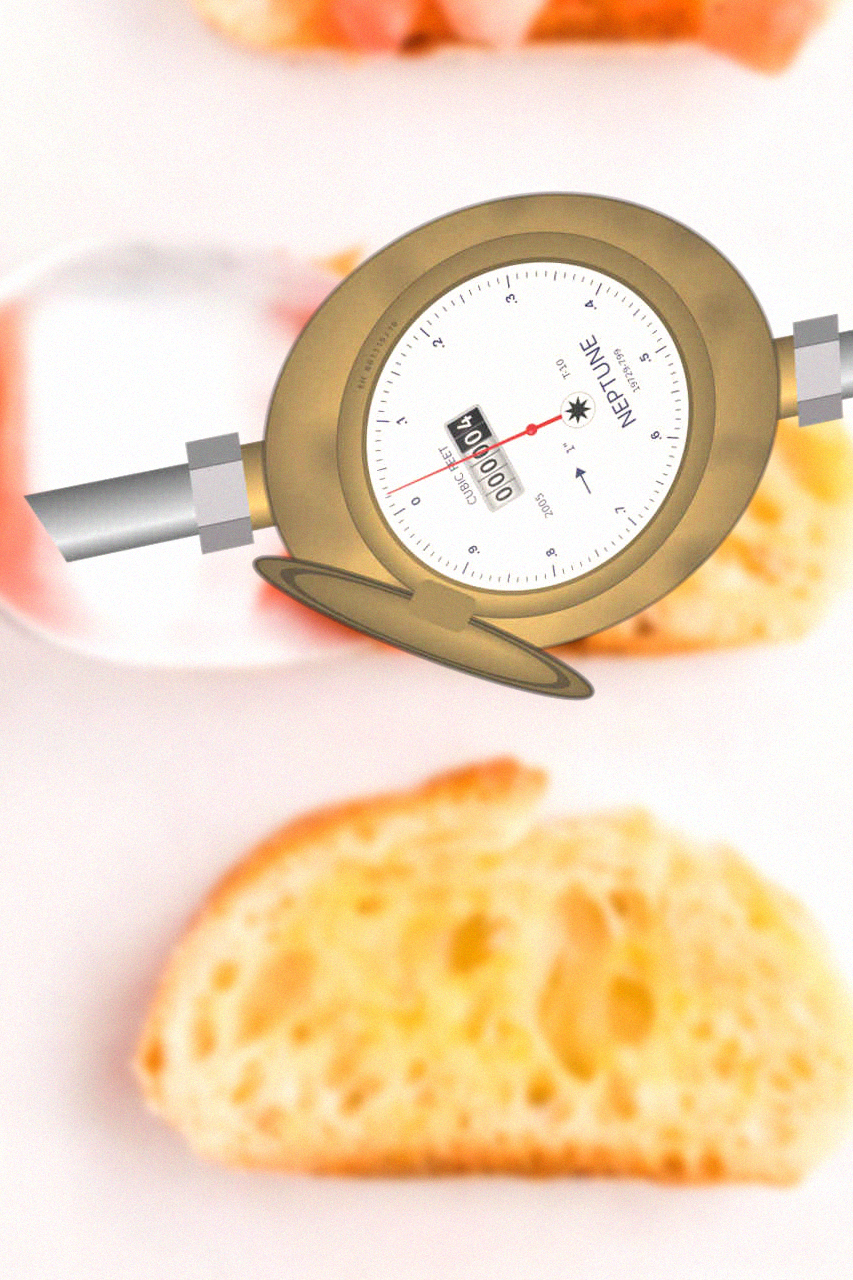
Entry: 4.02; ft³
